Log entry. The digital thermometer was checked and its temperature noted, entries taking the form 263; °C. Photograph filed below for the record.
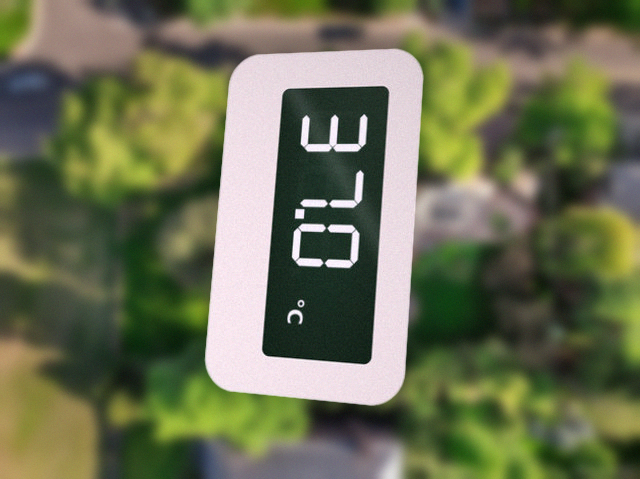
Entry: 37.0; °C
